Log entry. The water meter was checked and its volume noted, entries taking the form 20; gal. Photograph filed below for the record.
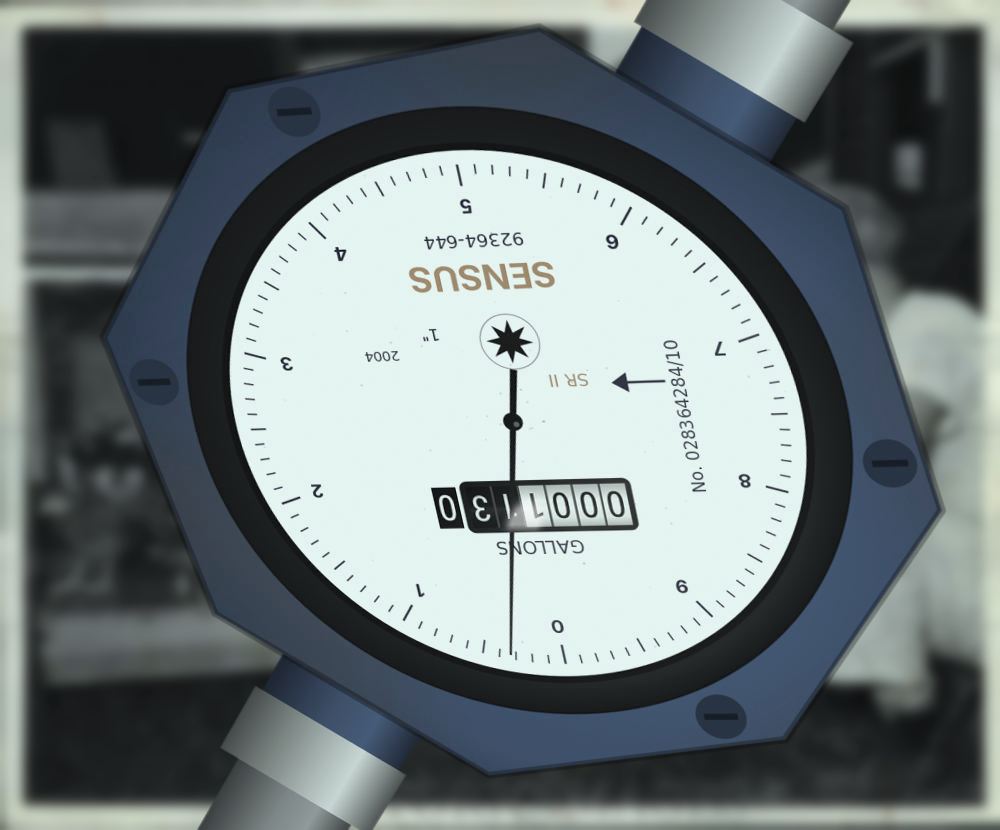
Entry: 1130.3; gal
